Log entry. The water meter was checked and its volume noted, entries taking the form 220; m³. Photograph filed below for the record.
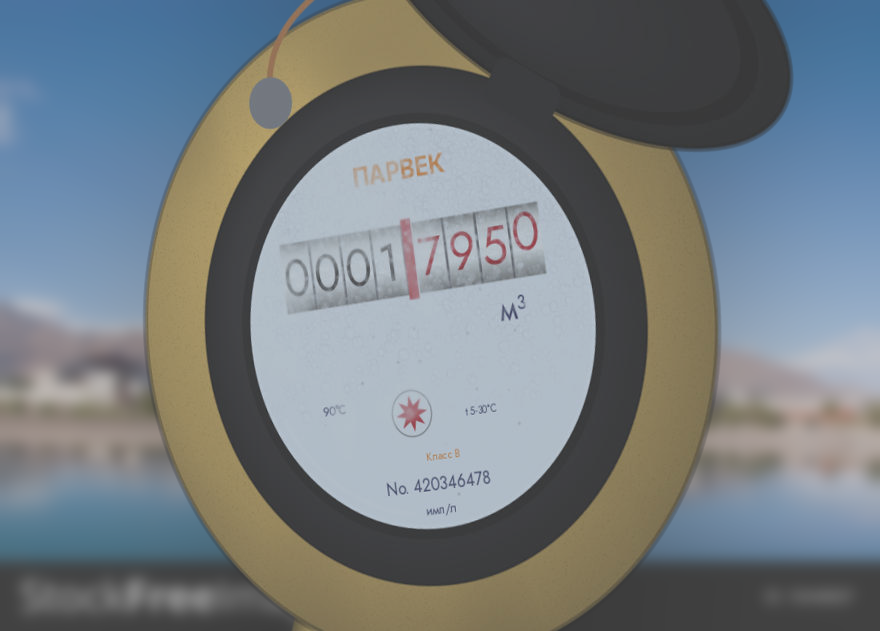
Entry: 1.7950; m³
